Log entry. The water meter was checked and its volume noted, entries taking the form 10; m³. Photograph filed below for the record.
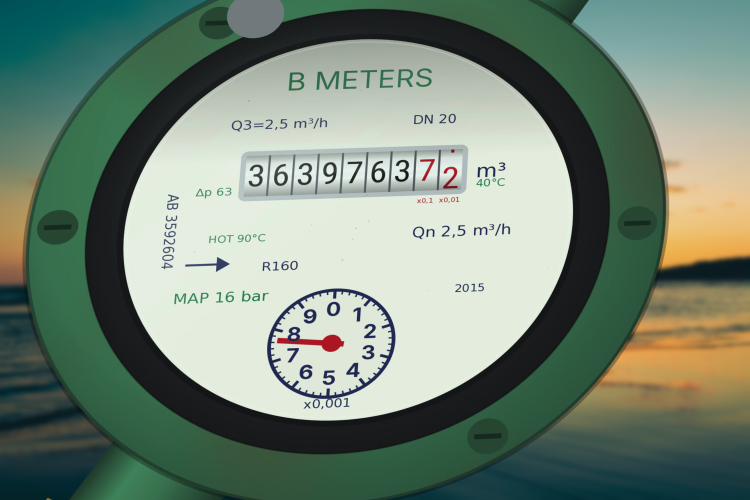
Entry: 3639763.717; m³
